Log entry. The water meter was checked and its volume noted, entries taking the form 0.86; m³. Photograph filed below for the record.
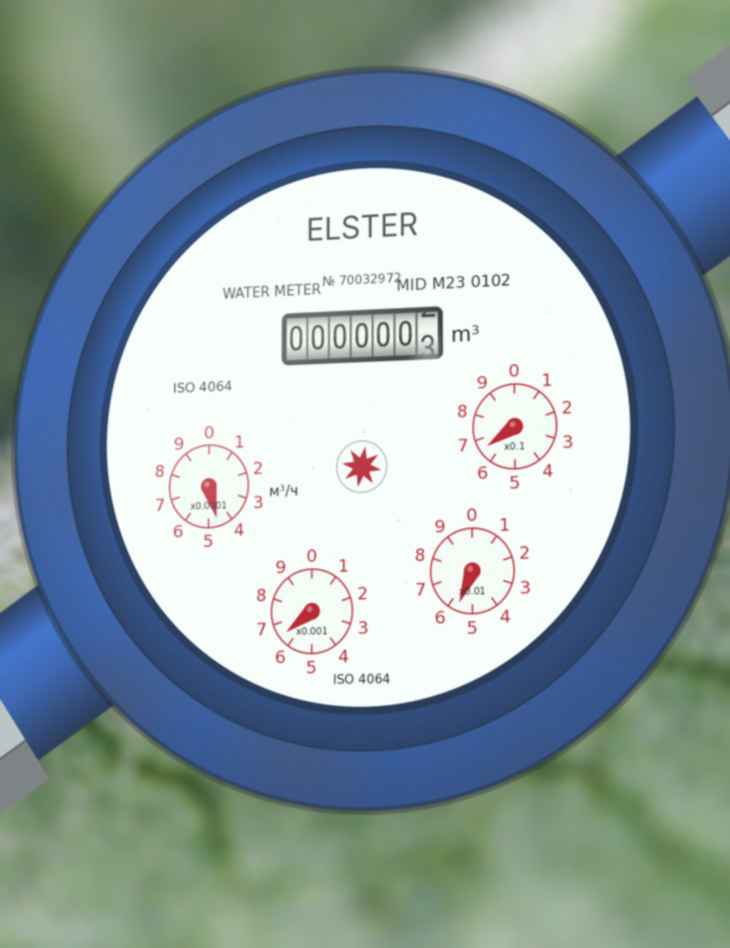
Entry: 2.6564; m³
